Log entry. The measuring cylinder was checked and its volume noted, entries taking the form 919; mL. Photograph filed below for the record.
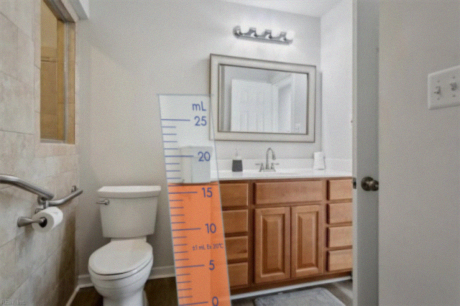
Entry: 16; mL
